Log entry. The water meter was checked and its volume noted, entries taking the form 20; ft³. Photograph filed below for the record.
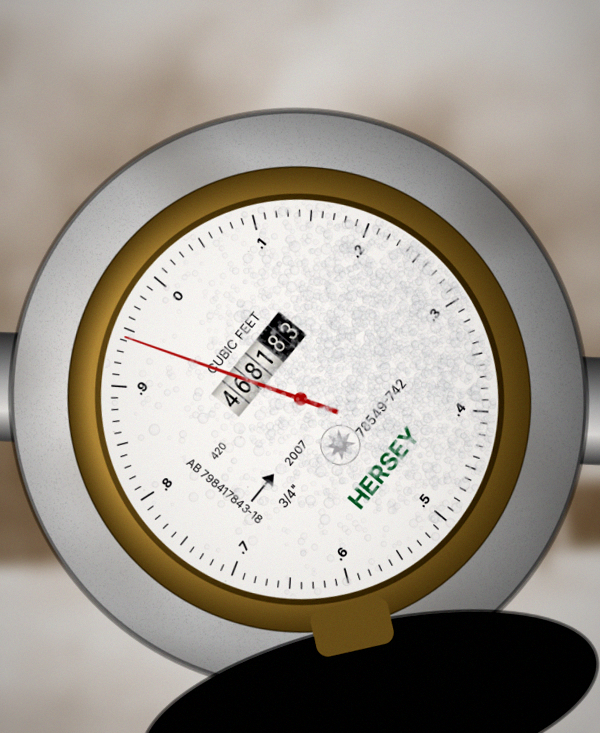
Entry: 468182.94; ft³
